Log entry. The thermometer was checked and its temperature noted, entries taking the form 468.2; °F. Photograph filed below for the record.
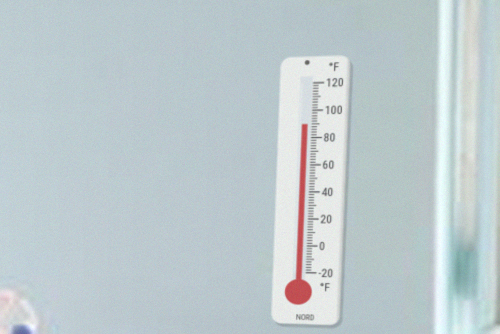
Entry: 90; °F
